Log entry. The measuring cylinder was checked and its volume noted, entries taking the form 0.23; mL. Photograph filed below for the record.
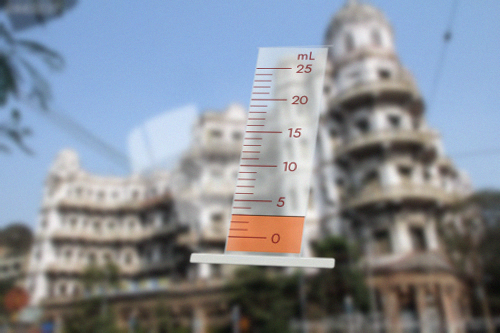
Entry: 3; mL
